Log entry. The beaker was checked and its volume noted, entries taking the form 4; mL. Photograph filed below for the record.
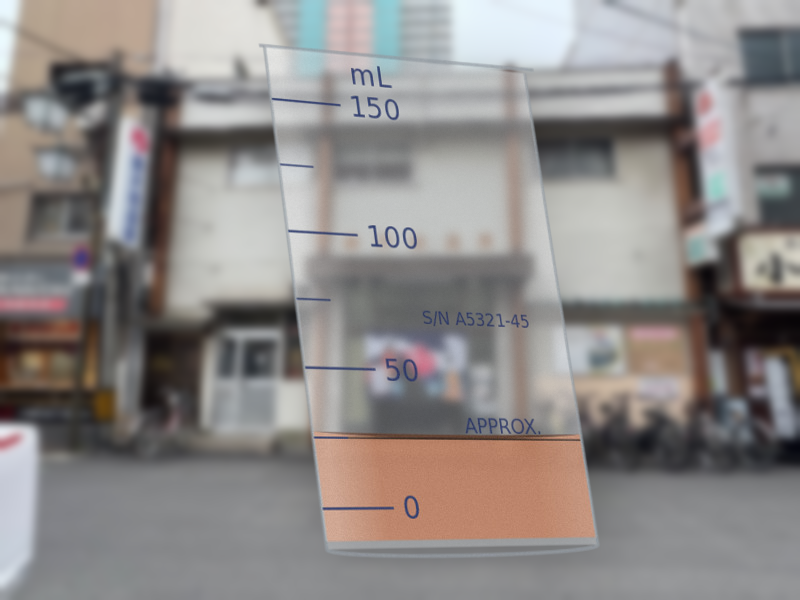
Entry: 25; mL
